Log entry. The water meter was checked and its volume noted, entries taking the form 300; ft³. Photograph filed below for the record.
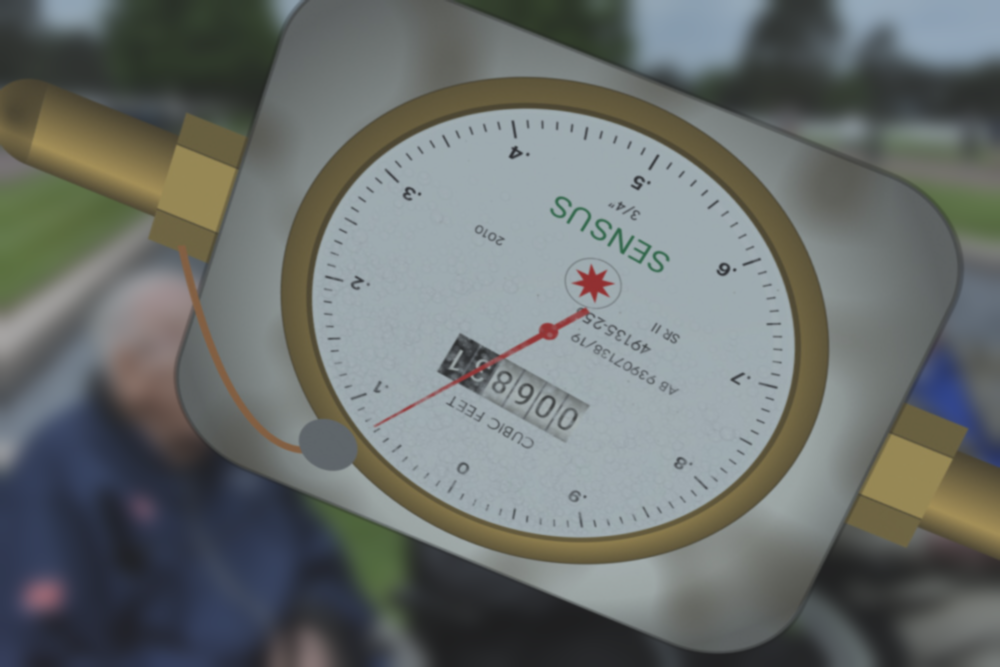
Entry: 6831.07; ft³
